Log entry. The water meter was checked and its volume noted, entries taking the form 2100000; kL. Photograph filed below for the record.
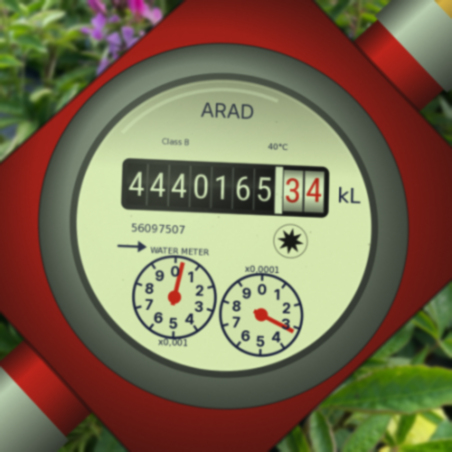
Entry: 4440165.3403; kL
